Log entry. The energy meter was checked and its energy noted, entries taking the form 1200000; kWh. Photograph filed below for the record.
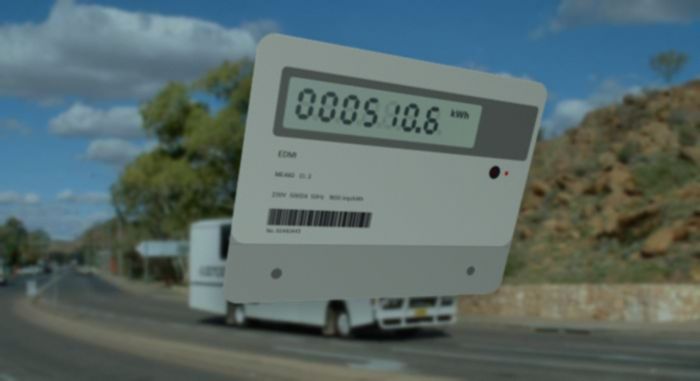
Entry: 510.6; kWh
